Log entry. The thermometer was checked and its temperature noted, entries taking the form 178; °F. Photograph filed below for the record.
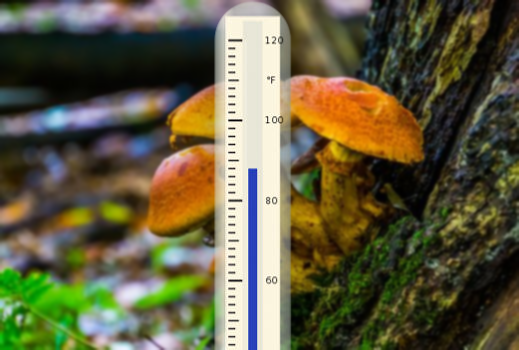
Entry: 88; °F
